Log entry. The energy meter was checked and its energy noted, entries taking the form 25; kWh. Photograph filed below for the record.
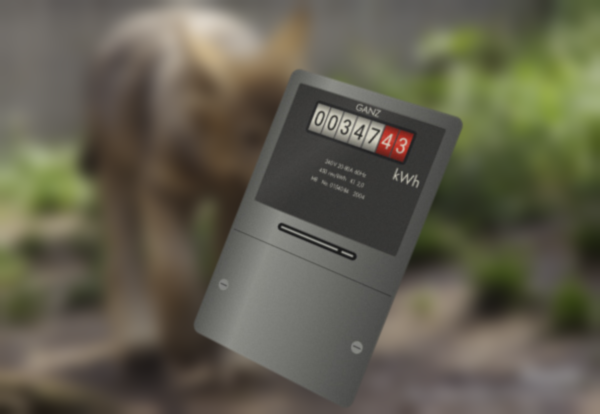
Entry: 347.43; kWh
